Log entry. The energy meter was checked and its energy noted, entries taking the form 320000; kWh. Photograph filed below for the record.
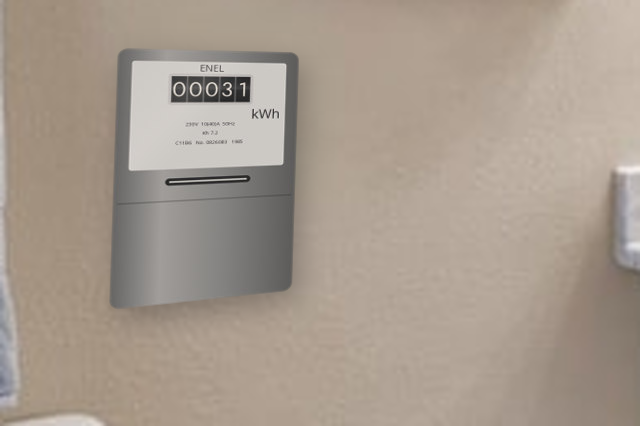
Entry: 31; kWh
